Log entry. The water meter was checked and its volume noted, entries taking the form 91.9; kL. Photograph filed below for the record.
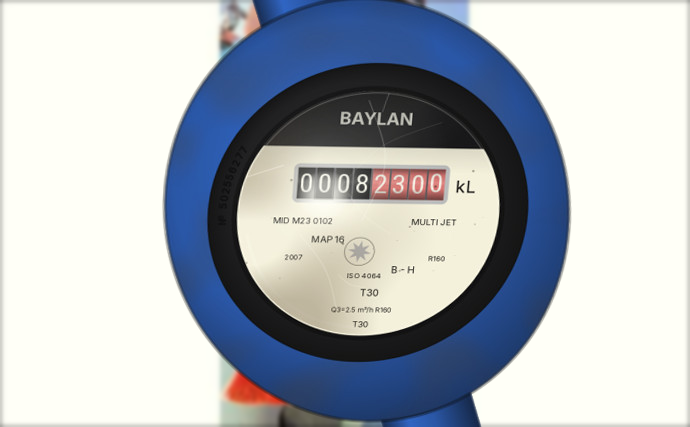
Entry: 8.2300; kL
